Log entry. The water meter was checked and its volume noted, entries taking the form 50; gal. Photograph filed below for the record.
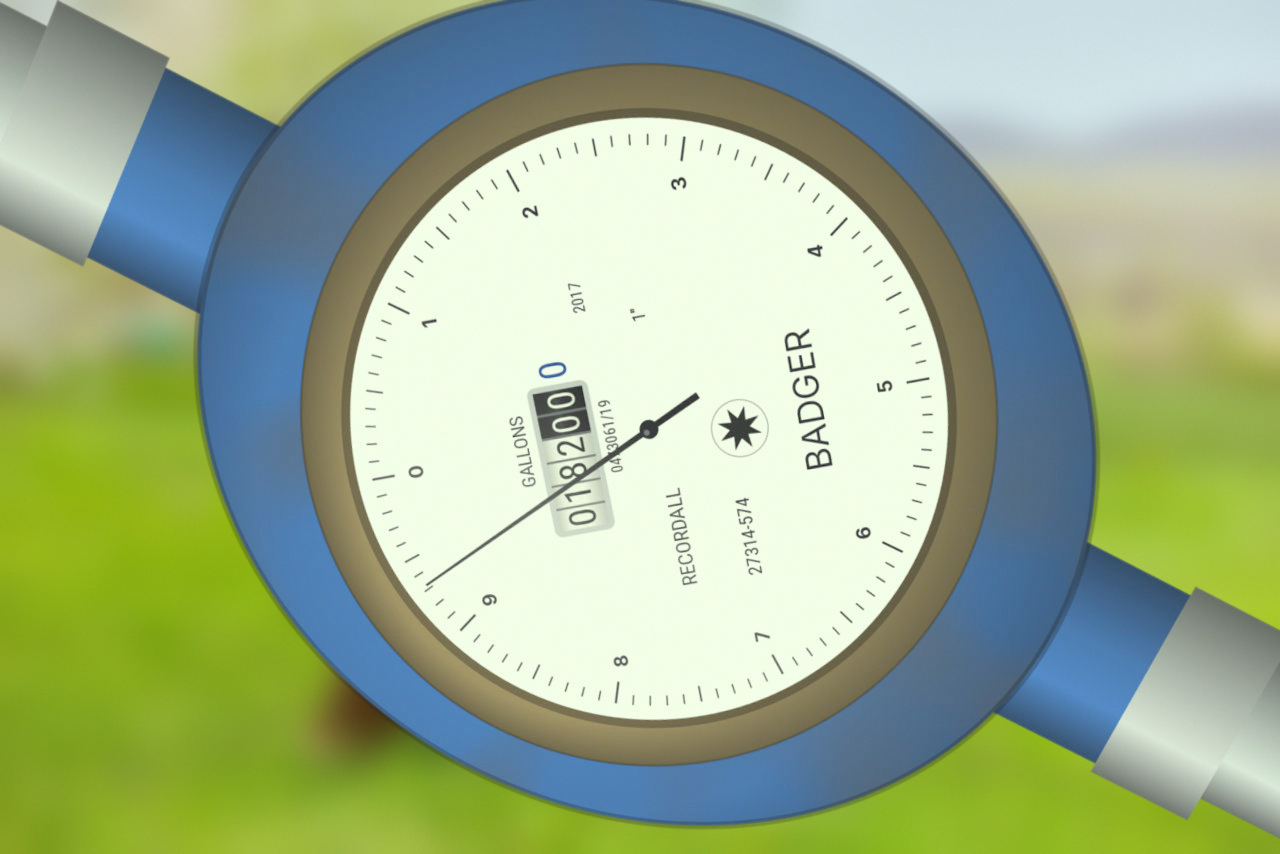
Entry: 181999.3; gal
